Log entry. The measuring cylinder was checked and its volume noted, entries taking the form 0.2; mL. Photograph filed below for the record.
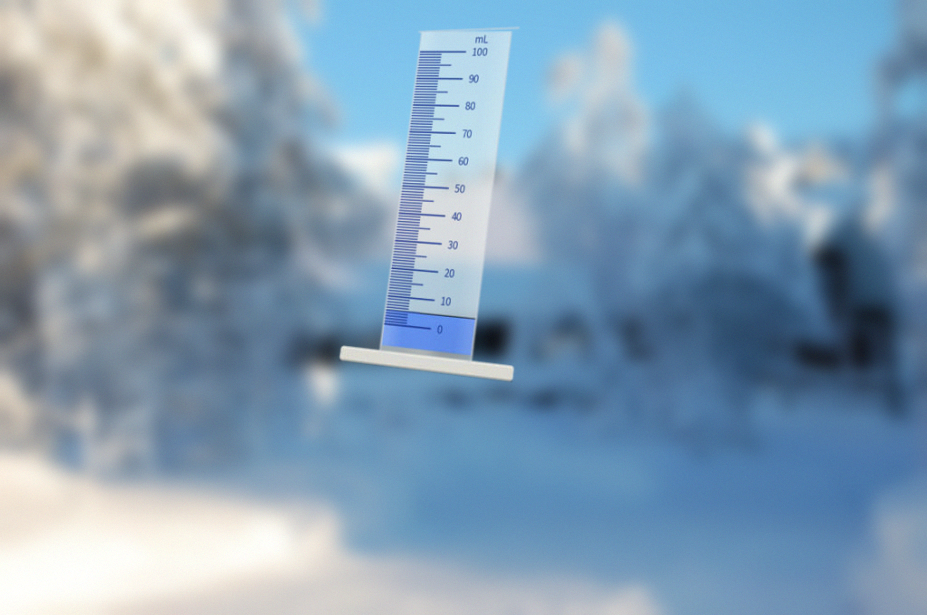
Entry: 5; mL
